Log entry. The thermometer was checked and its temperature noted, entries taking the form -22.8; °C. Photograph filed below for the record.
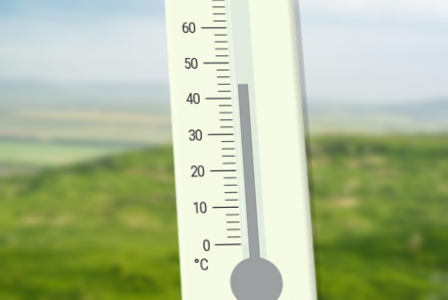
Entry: 44; °C
